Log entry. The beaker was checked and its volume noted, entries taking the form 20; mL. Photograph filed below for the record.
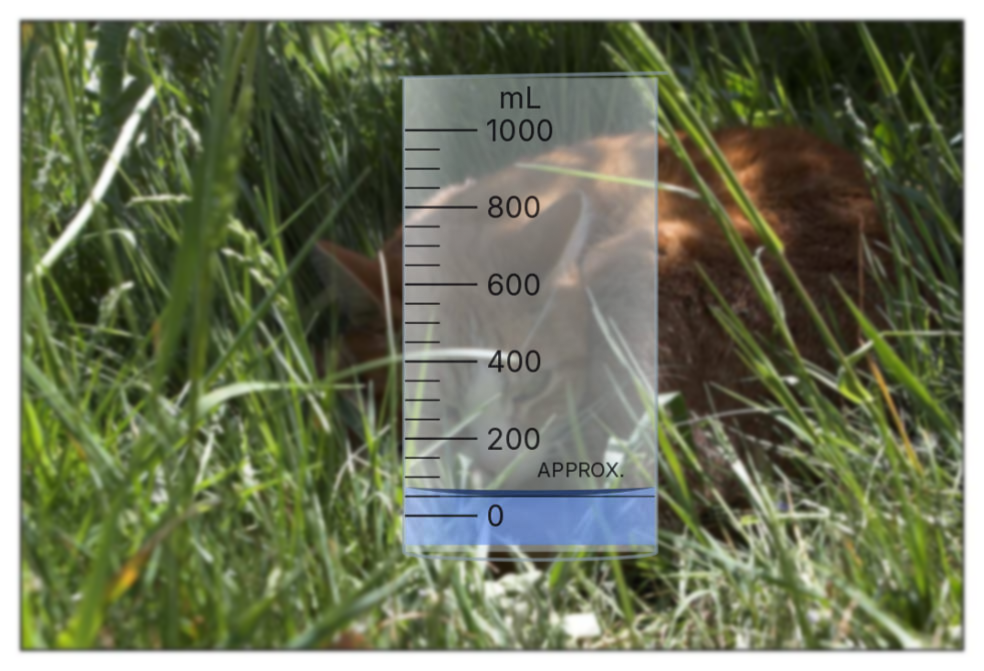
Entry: 50; mL
